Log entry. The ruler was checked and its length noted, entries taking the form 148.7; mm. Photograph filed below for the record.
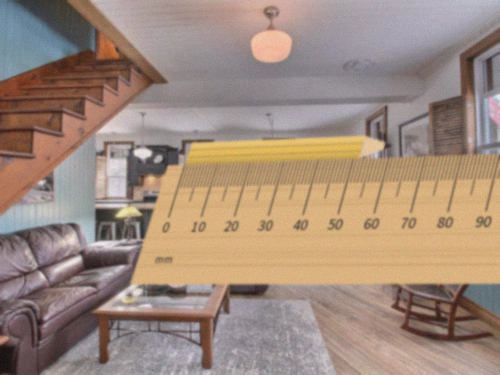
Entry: 60; mm
